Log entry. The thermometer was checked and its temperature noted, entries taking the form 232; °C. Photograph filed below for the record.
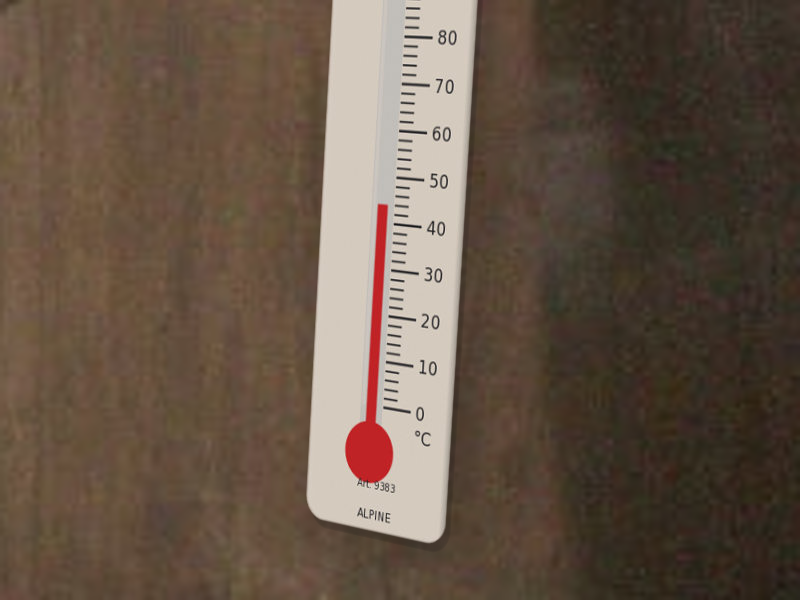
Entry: 44; °C
